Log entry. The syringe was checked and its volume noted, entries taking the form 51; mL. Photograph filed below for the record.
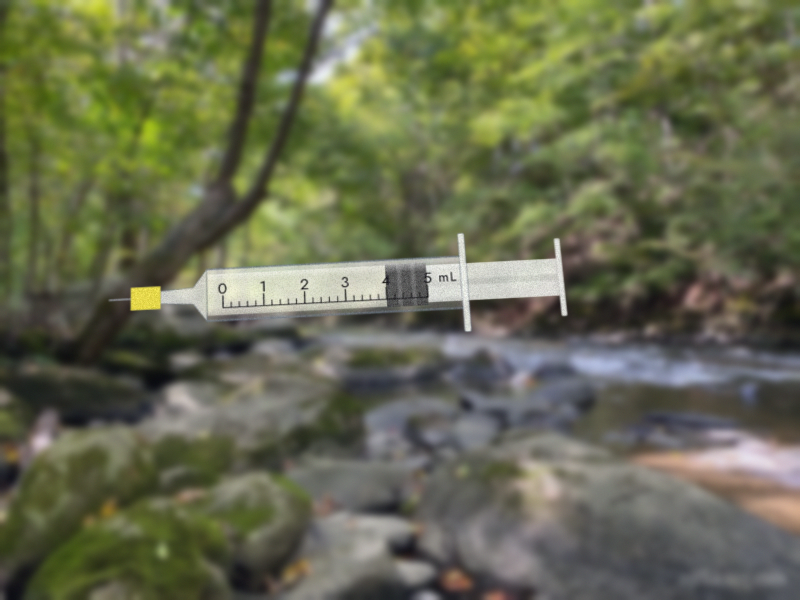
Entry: 4; mL
